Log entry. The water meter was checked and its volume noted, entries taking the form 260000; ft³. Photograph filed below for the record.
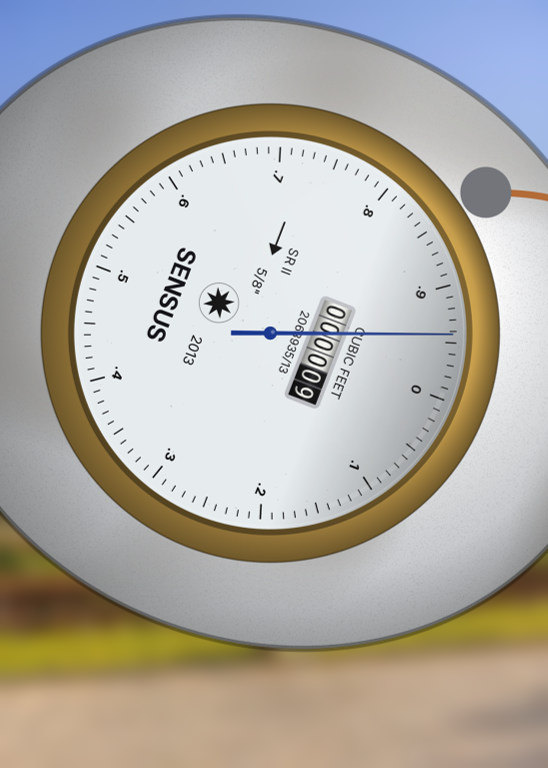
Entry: 8.94; ft³
